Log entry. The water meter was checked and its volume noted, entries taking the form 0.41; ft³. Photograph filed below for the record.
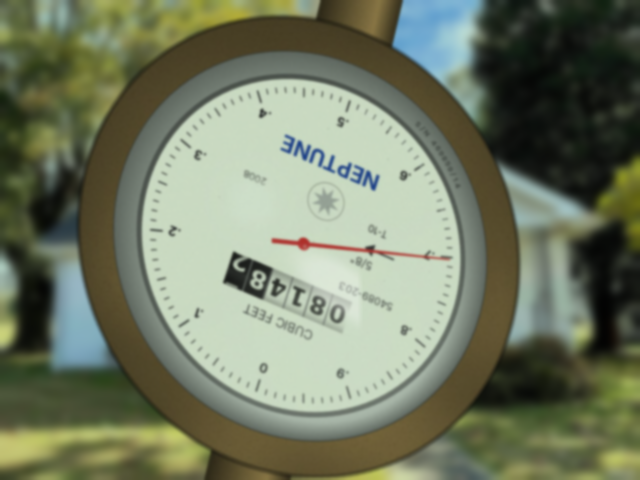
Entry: 81481.70; ft³
